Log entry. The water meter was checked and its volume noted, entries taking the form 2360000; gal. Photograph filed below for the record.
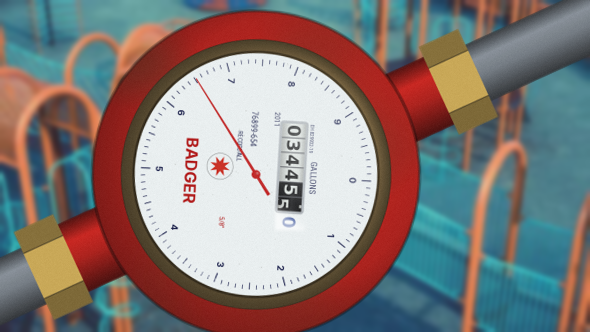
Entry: 344546.5; gal
